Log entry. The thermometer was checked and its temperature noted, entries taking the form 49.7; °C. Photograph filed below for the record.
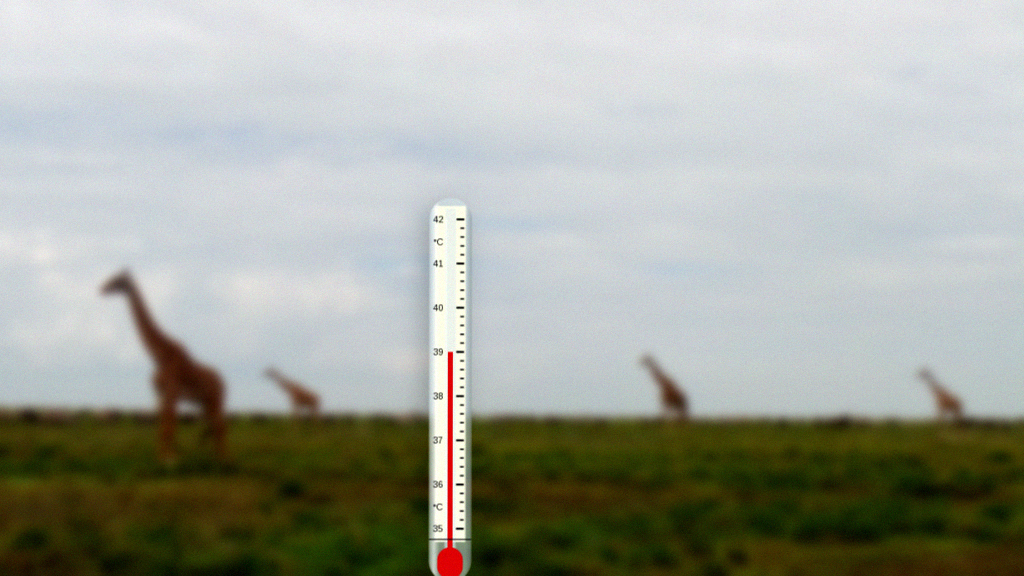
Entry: 39; °C
